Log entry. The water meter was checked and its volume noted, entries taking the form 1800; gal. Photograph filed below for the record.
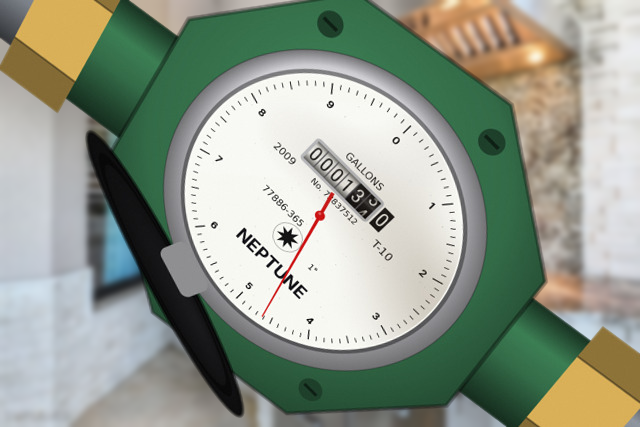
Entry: 1334.6; gal
